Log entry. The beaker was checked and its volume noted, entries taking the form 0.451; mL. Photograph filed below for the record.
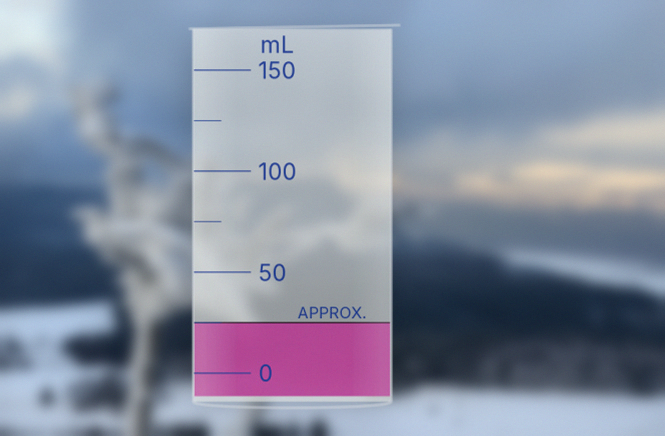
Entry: 25; mL
